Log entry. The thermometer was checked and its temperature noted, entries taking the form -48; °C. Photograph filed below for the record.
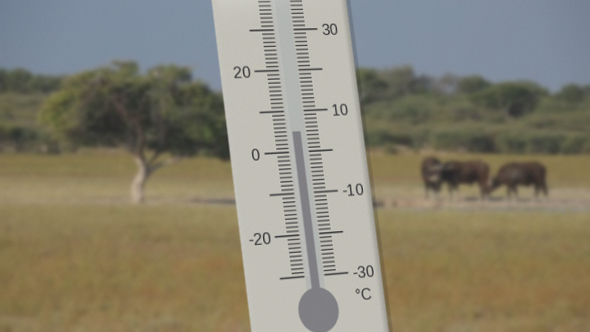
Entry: 5; °C
